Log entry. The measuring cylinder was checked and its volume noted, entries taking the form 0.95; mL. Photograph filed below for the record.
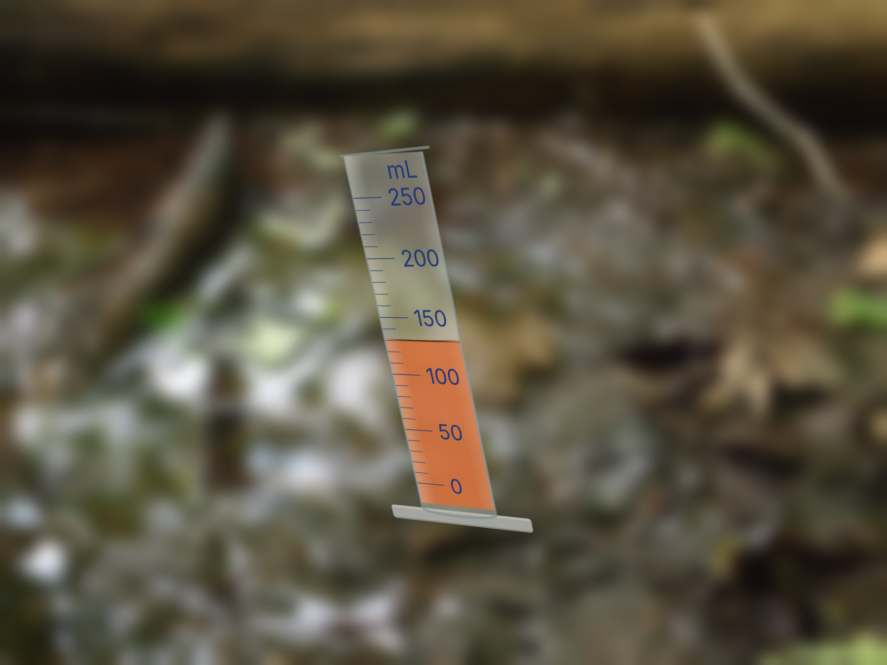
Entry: 130; mL
